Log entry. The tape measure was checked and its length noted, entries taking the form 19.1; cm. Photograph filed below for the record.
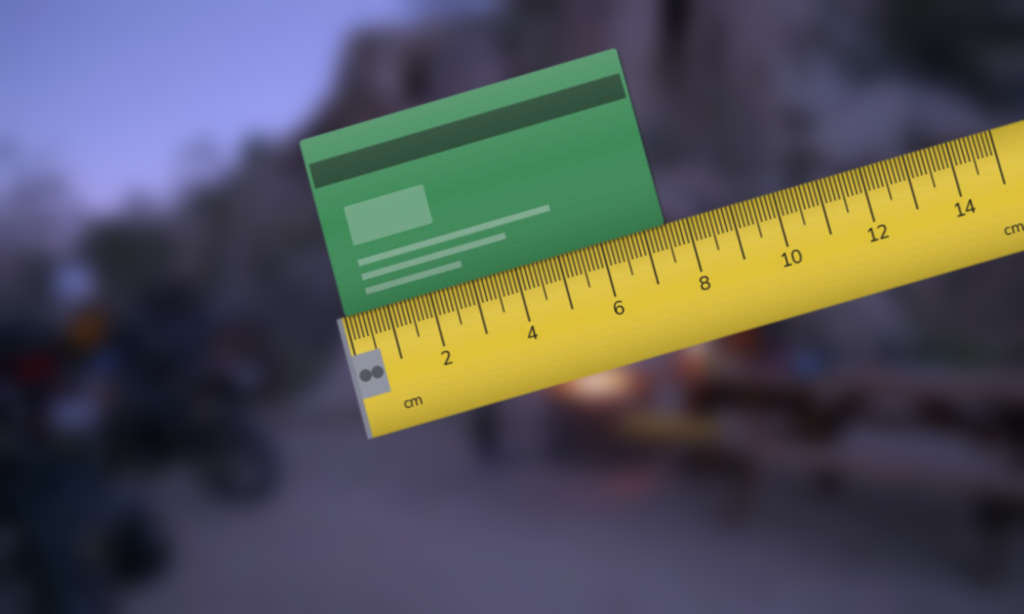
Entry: 7.5; cm
